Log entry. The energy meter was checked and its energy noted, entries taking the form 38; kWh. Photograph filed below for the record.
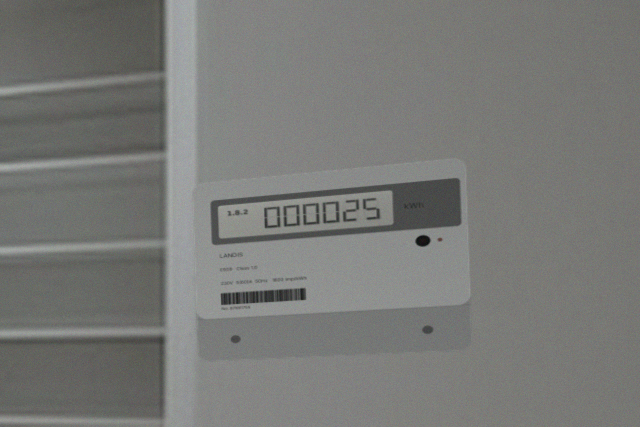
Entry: 25; kWh
